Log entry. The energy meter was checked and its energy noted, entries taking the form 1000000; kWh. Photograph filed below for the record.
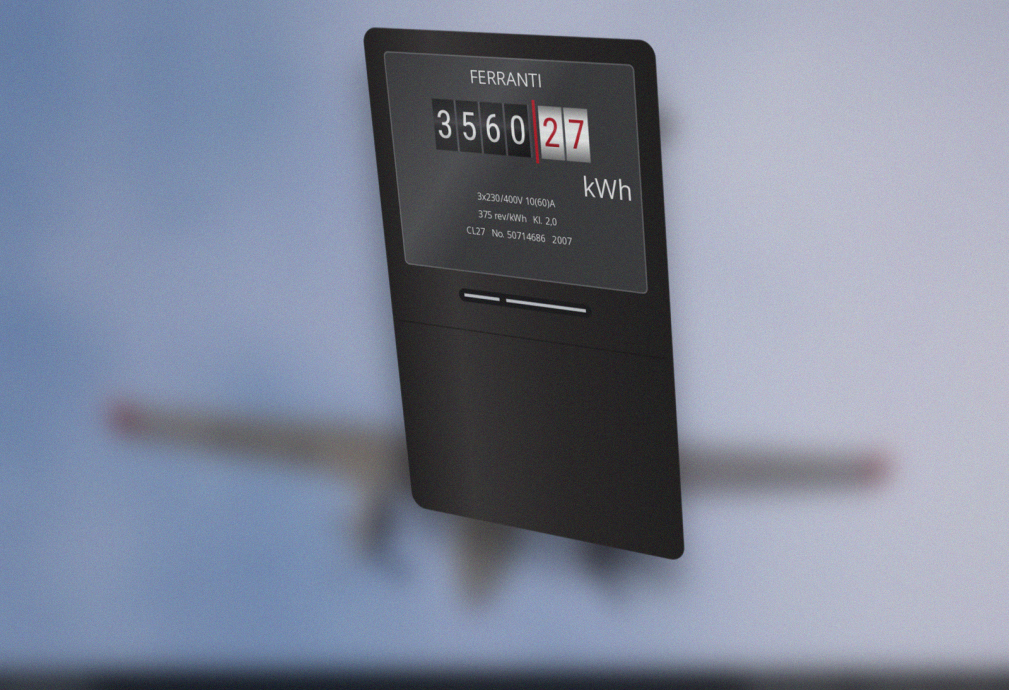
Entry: 3560.27; kWh
